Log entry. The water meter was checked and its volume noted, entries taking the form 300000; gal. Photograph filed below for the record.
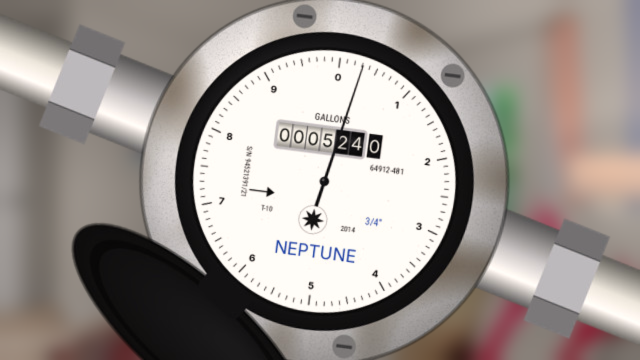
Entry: 5240.3; gal
